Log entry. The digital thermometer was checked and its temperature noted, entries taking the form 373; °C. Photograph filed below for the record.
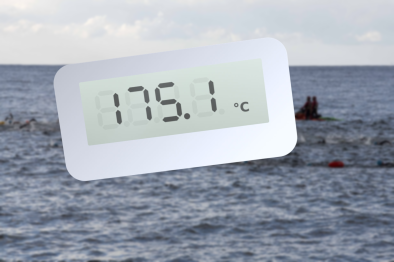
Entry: 175.1; °C
